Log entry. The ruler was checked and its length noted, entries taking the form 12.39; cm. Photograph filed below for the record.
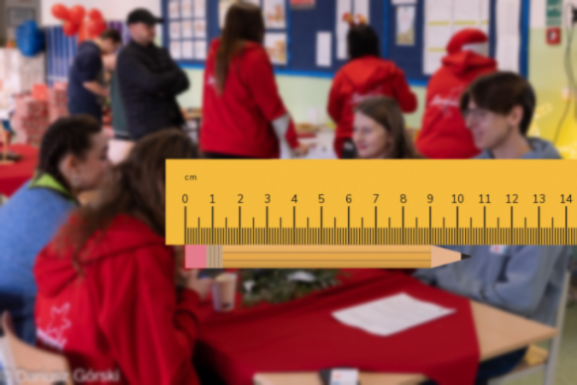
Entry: 10.5; cm
